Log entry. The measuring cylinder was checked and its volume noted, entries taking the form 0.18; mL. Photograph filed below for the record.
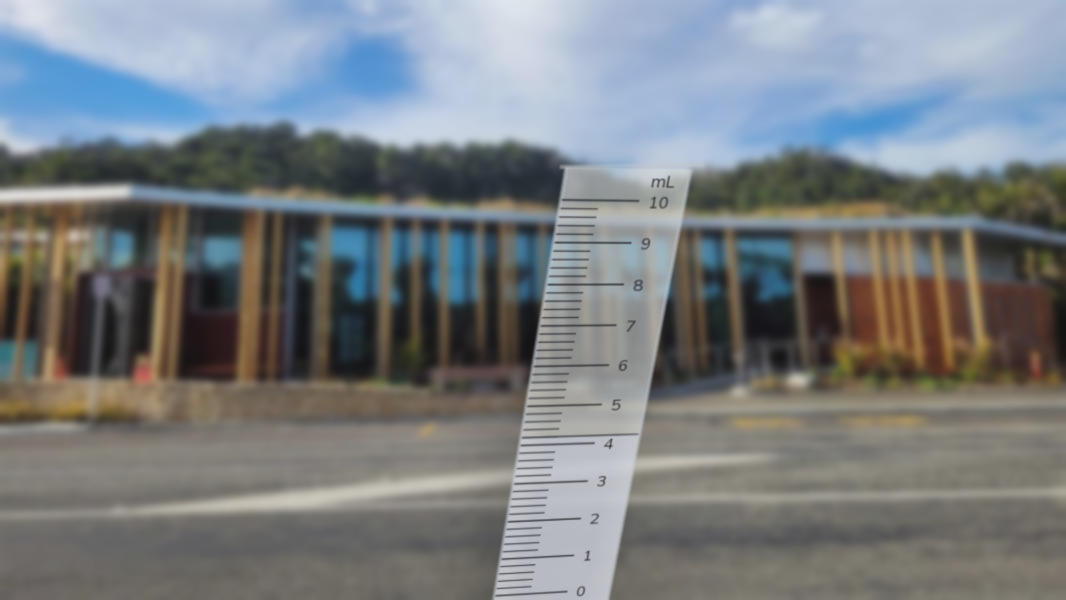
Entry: 4.2; mL
